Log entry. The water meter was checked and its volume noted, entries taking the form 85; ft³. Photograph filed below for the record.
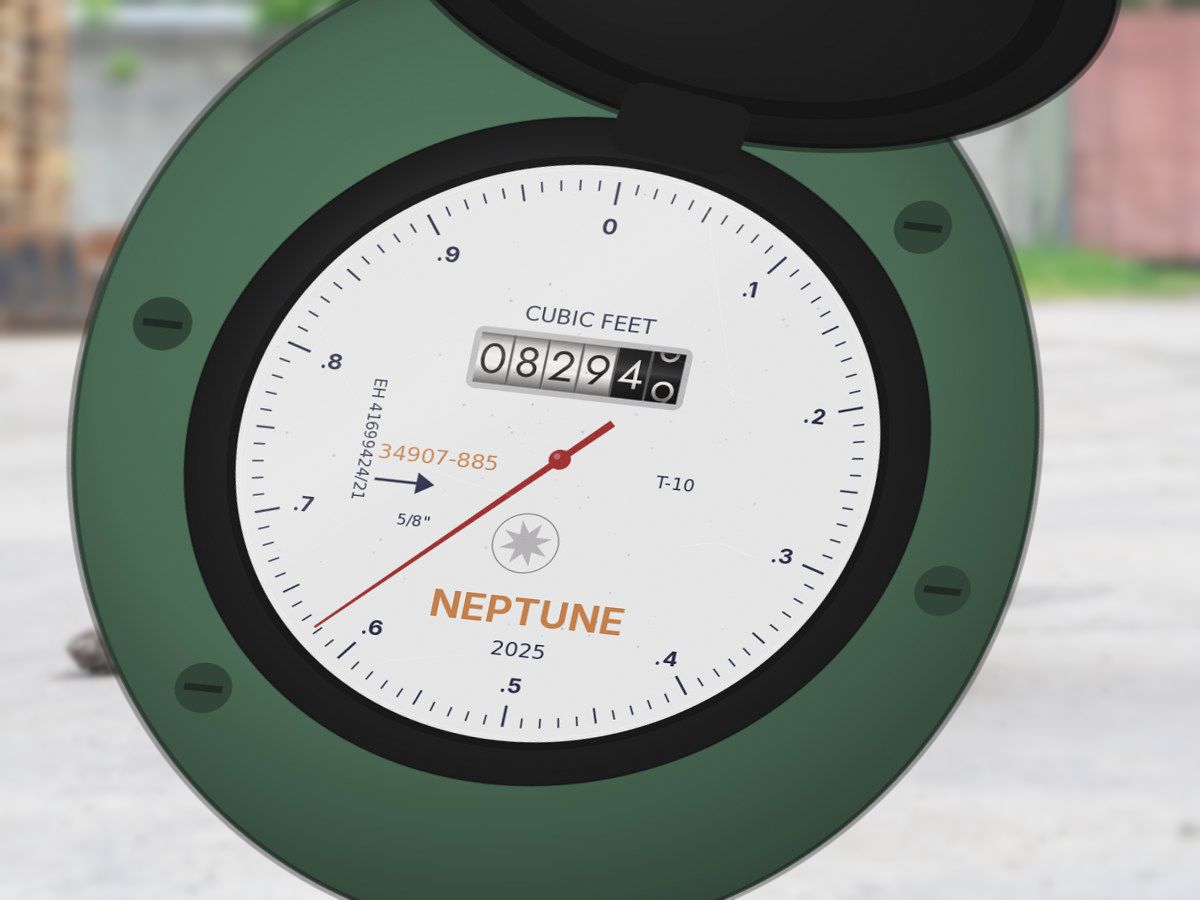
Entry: 82948.62; ft³
